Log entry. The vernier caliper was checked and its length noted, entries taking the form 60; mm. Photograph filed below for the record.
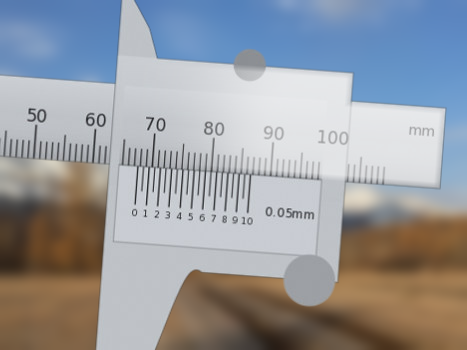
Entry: 67.6; mm
